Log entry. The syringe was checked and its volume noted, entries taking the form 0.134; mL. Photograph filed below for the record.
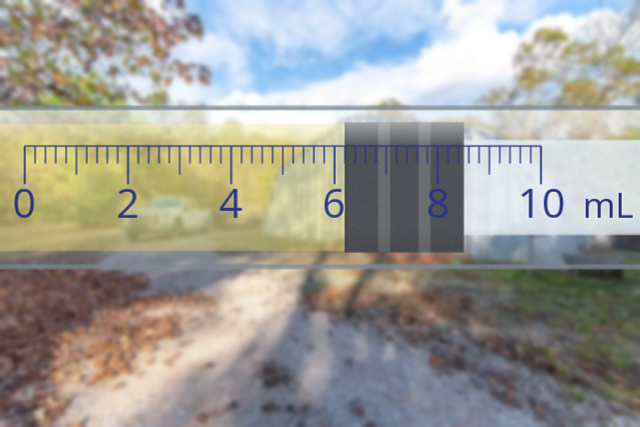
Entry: 6.2; mL
